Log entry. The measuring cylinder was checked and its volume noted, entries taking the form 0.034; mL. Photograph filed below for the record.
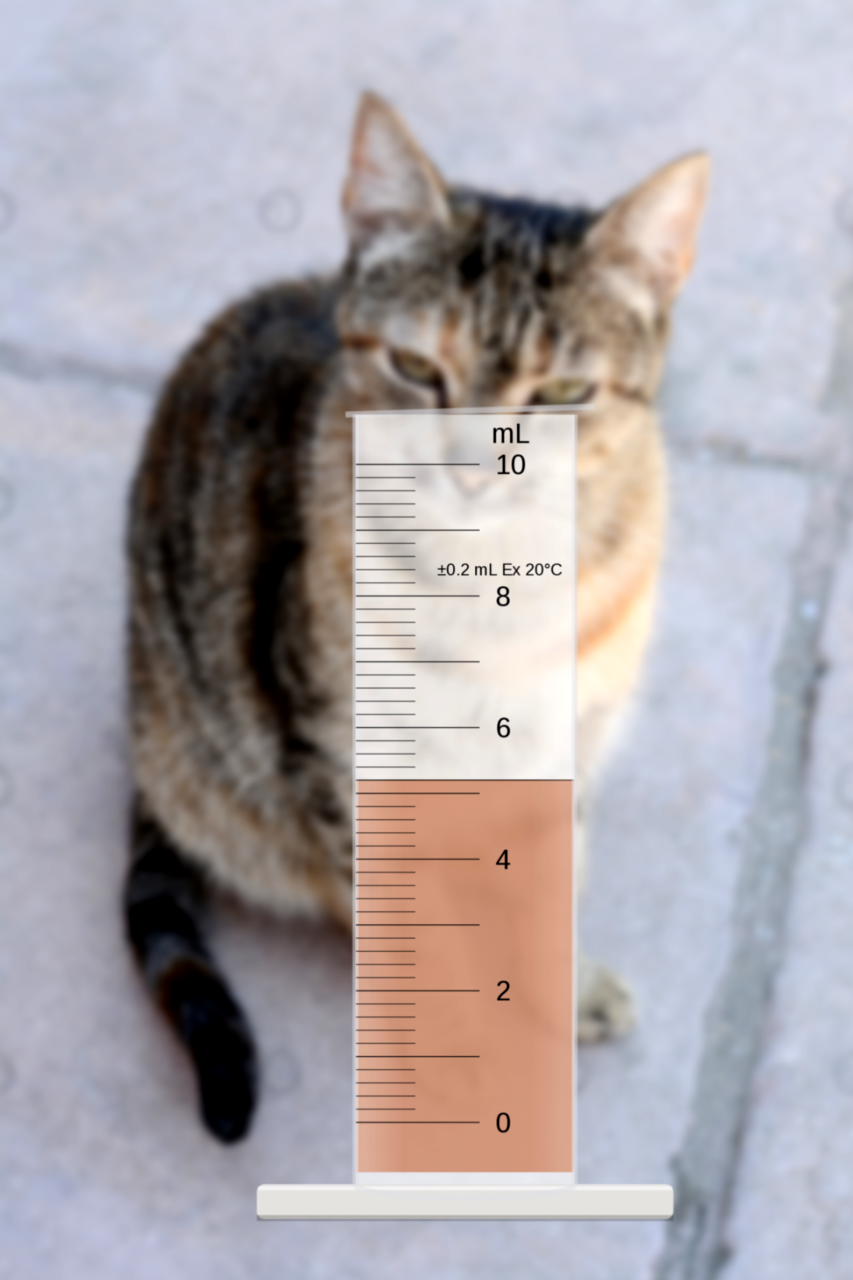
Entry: 5.2; mL
